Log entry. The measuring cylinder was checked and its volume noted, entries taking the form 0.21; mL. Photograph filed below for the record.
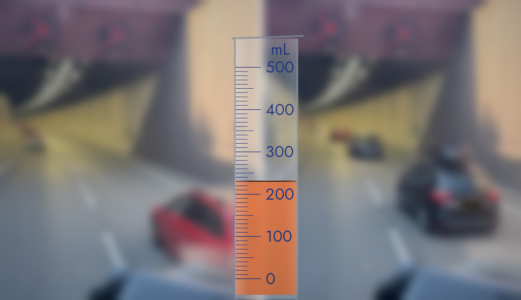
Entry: 230; mL
